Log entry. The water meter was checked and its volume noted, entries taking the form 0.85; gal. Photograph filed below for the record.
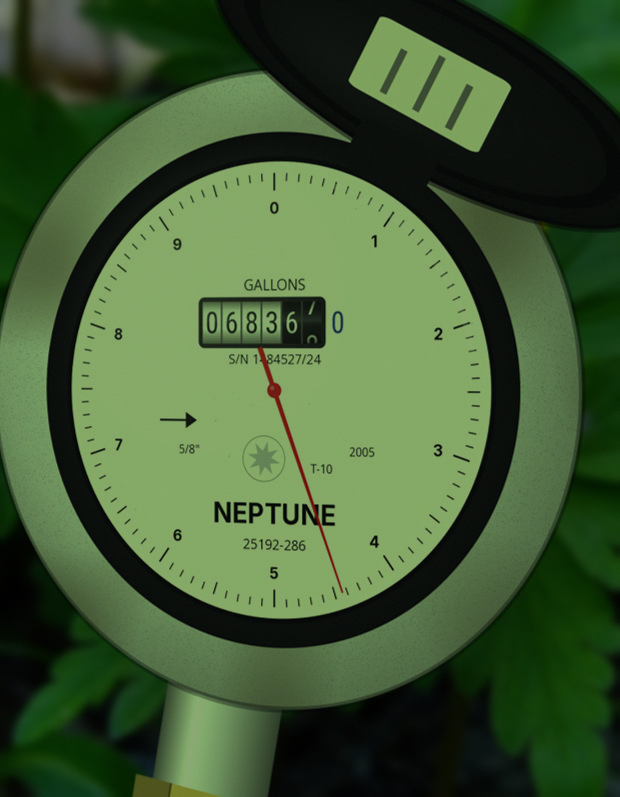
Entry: 683674.4; gal
